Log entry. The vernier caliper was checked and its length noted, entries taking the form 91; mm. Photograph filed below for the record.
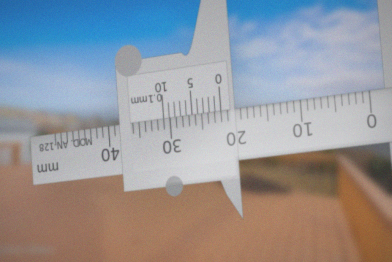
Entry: 22.0; mm
